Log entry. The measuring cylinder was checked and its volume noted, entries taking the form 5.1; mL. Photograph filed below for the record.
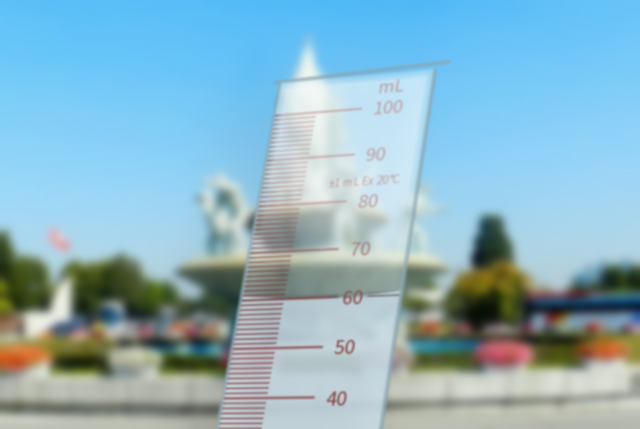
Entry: 60; mL
